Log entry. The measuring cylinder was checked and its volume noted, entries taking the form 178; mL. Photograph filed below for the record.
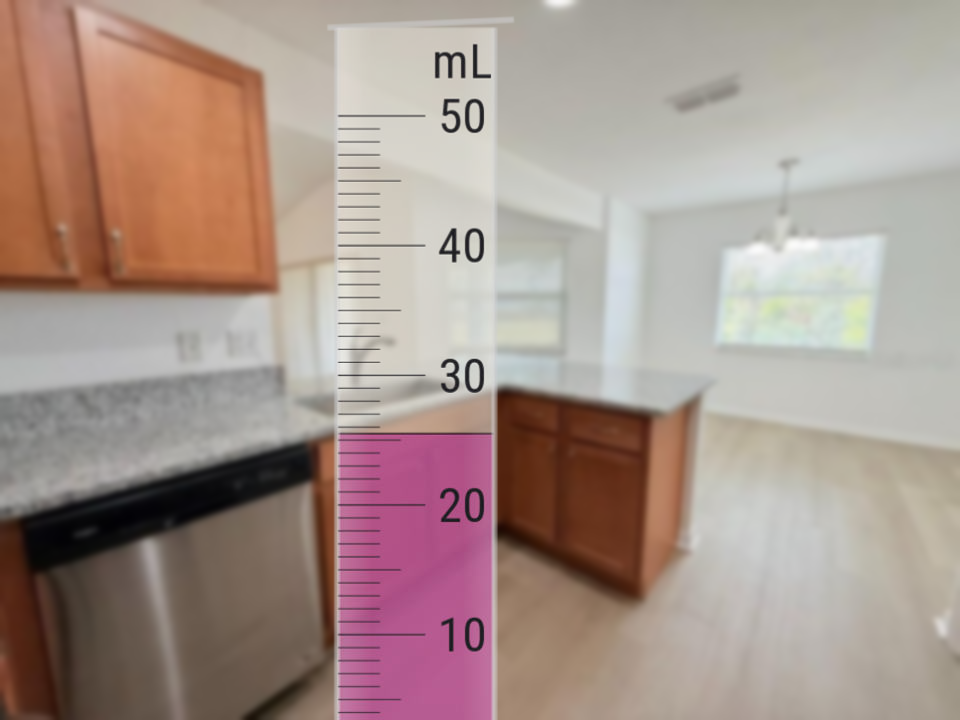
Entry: 25.5; mL
